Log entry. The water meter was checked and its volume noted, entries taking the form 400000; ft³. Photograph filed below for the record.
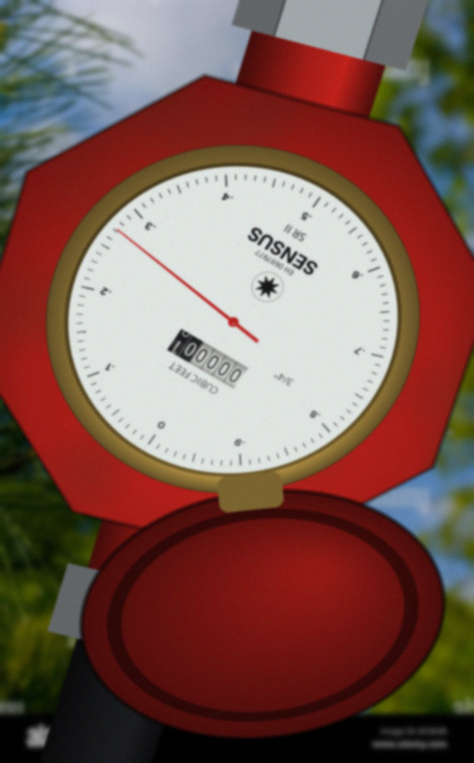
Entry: 1.27; ft³
